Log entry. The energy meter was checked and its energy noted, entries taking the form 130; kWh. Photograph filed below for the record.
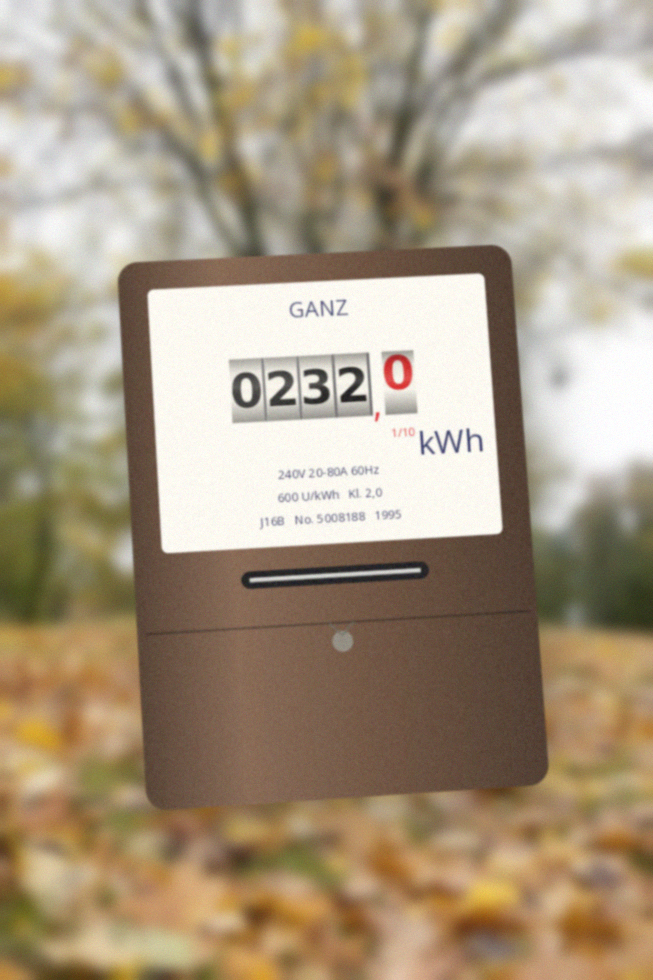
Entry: 232.0; kWh
